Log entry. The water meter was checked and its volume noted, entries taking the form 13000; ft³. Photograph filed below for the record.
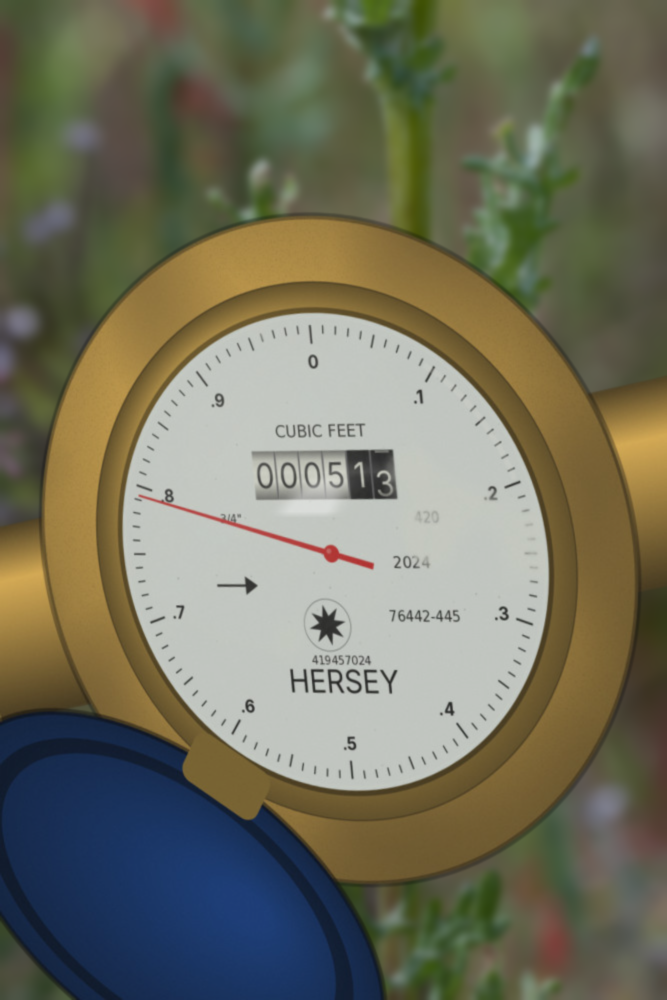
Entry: 512.79; ft³
